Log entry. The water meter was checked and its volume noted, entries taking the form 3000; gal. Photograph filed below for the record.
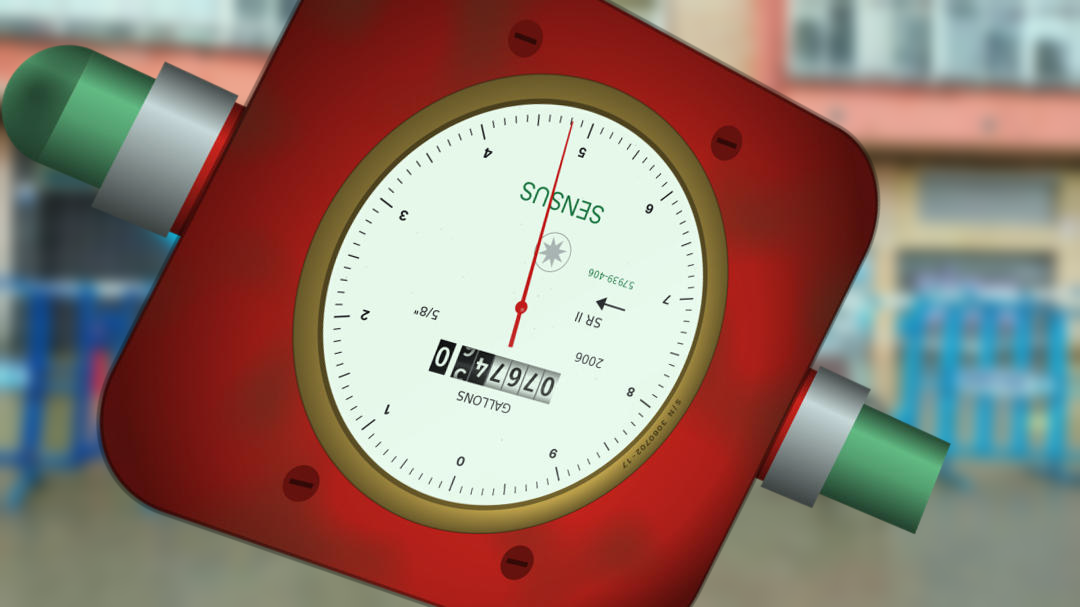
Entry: 767454.8; gal
